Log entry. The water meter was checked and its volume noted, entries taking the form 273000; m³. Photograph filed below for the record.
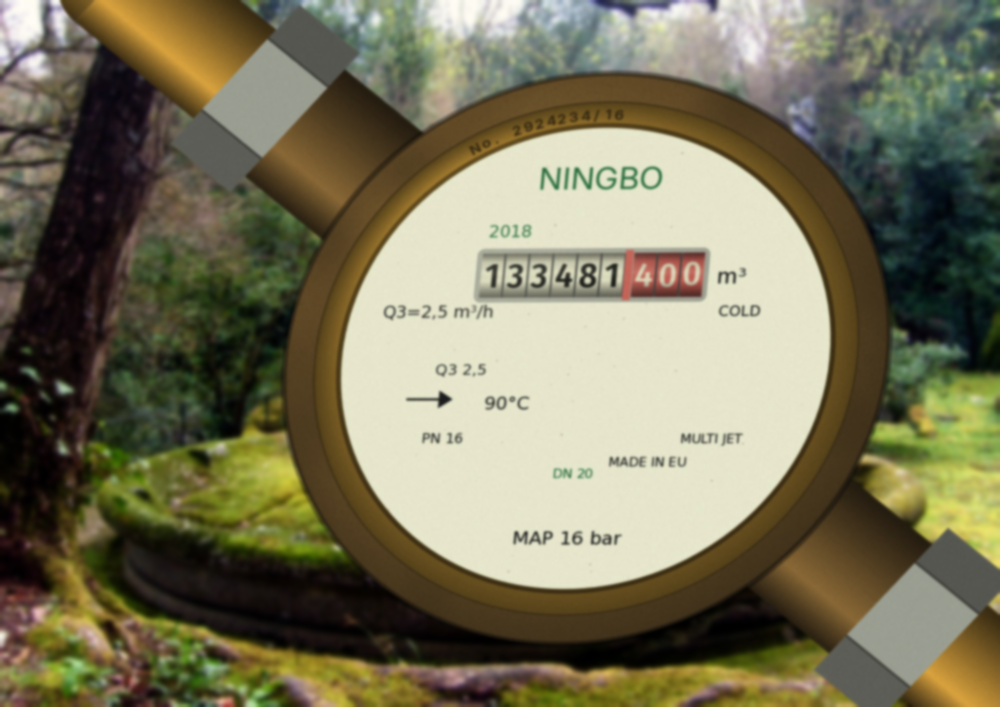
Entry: 133481.400; m³
